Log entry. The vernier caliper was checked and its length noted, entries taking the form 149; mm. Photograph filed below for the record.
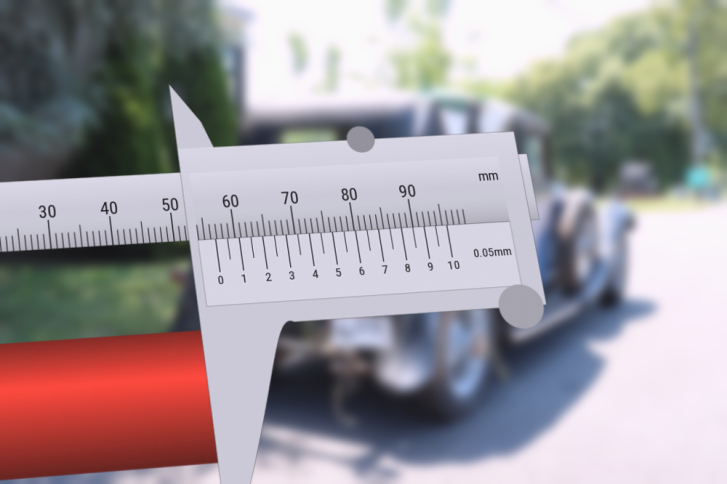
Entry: 56.8; mm
